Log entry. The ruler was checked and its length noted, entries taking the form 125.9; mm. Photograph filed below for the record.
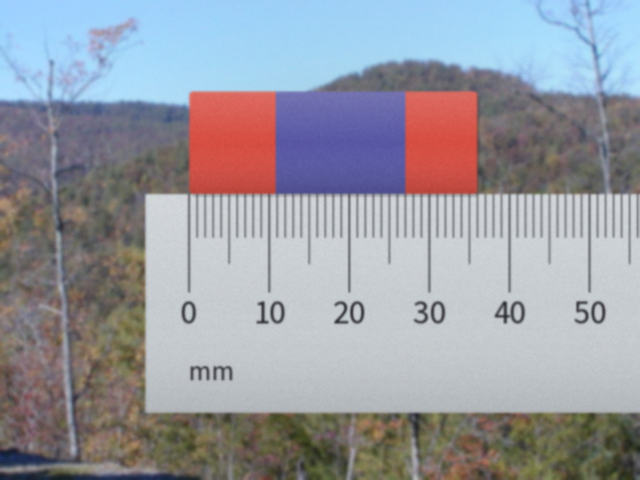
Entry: 36; mm
